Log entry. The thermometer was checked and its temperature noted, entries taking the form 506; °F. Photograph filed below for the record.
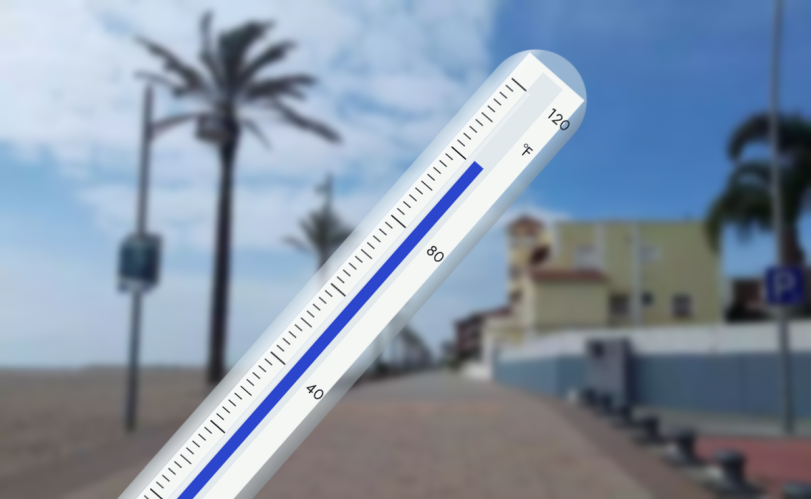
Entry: 101; °F
